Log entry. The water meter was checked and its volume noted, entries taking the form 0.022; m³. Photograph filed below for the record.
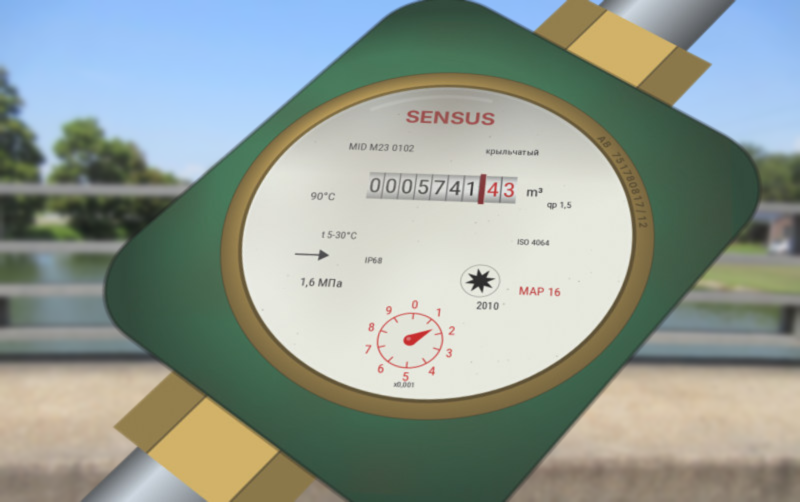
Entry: 5741.431; m³
